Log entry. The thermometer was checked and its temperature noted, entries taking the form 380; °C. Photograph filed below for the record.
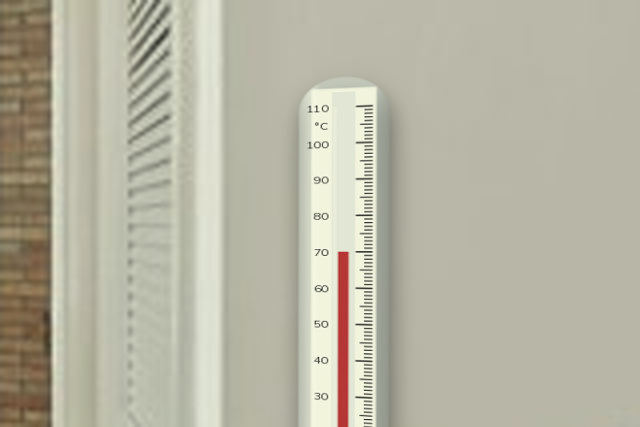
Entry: 70; °C
